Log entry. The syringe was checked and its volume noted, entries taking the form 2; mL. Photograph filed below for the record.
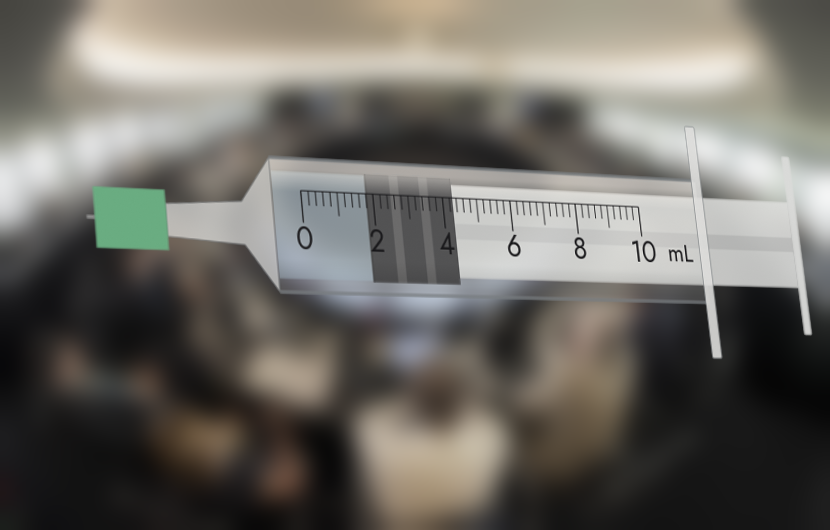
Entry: 1.8; mL
